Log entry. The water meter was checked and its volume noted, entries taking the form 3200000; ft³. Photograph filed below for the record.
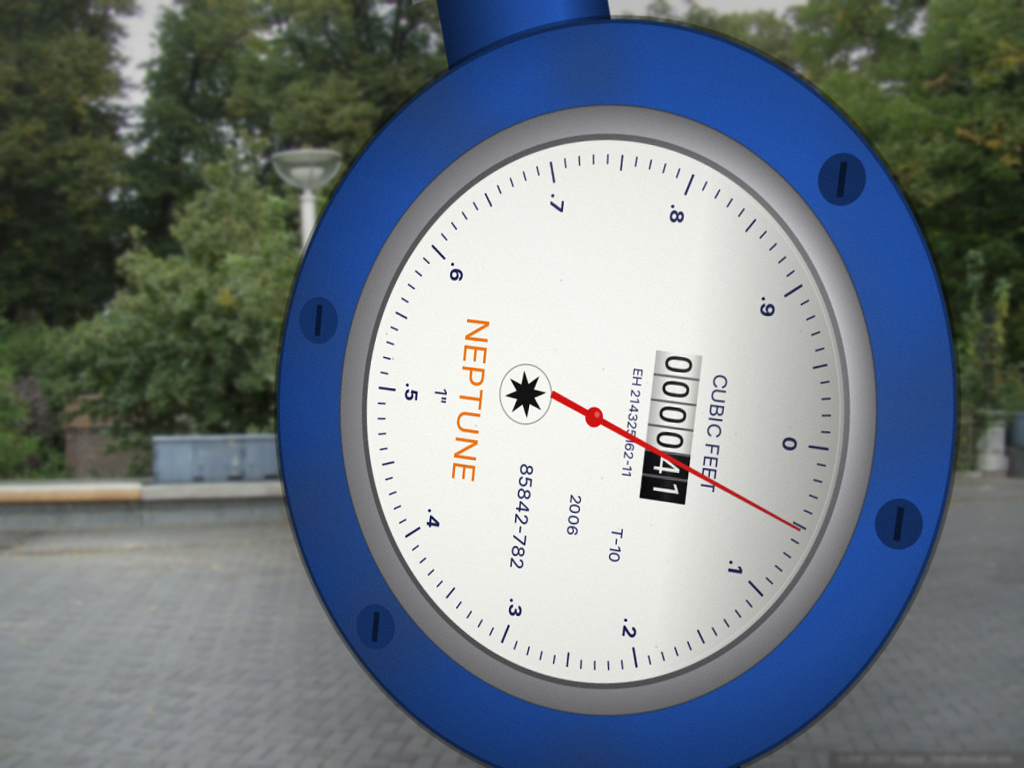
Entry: 41.05; ft³
